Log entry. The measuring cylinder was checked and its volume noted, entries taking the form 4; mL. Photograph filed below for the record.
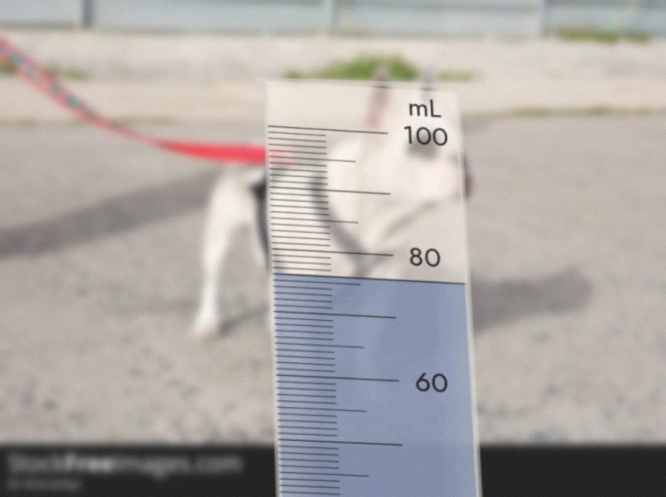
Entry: 76; mL
